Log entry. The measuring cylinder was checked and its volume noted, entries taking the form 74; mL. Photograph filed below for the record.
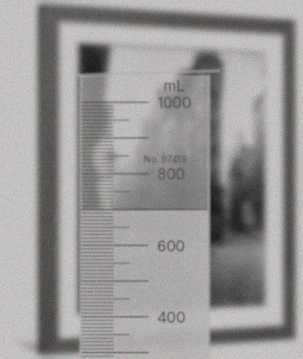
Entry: 700; mL
